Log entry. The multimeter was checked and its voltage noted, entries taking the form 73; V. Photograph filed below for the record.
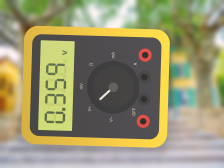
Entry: 0.359; V
